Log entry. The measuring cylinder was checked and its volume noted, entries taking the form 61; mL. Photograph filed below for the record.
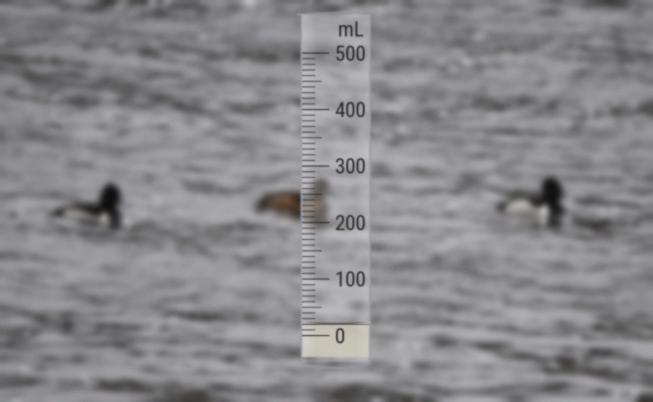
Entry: 20; mL
